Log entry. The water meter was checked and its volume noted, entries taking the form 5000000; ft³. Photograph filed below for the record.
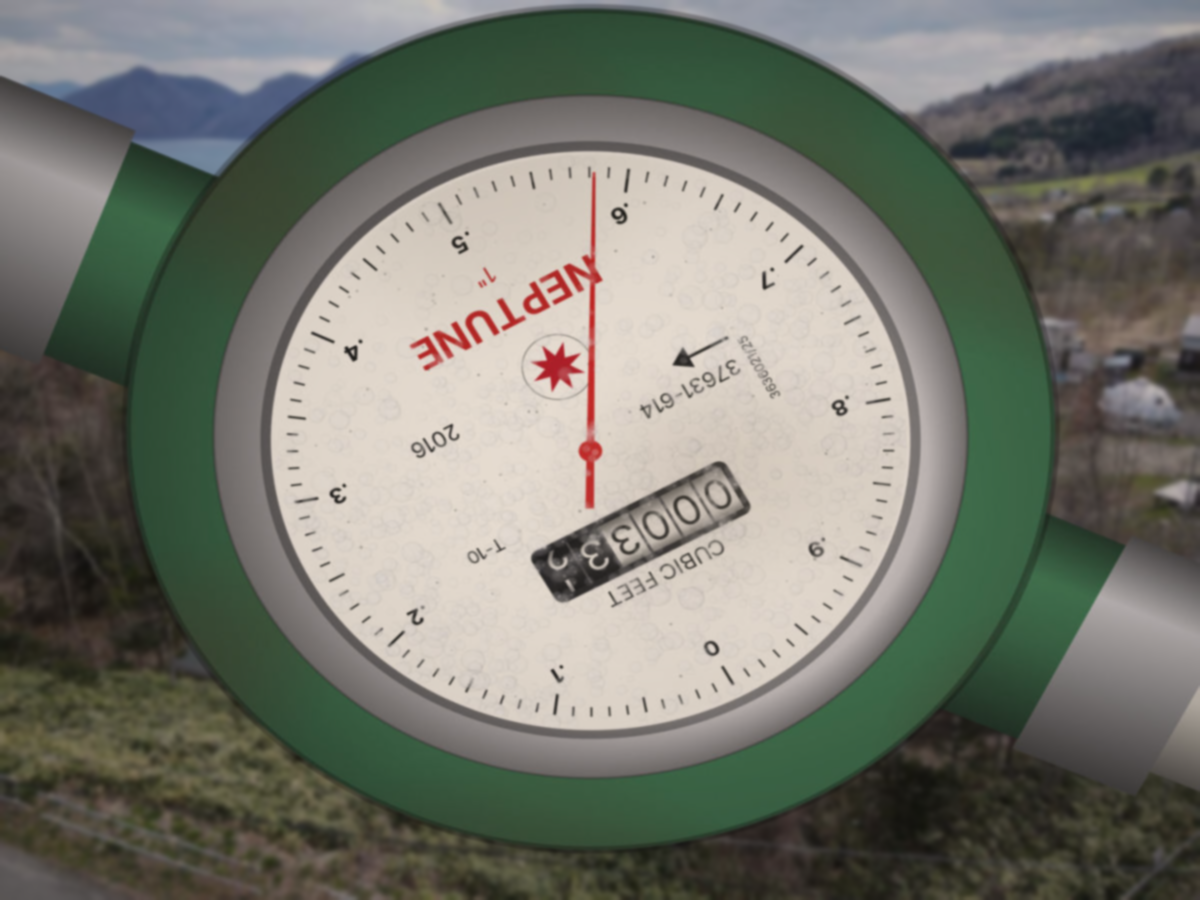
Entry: 331.58; ft³
